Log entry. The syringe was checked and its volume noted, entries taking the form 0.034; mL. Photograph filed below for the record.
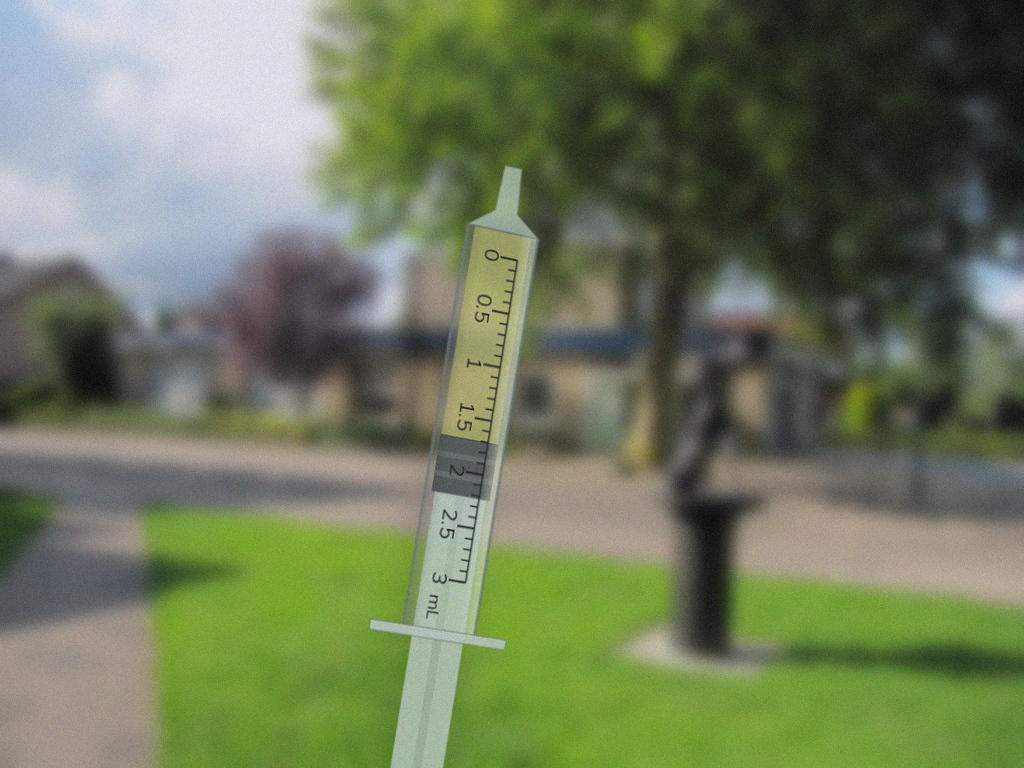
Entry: 1.7; mL
